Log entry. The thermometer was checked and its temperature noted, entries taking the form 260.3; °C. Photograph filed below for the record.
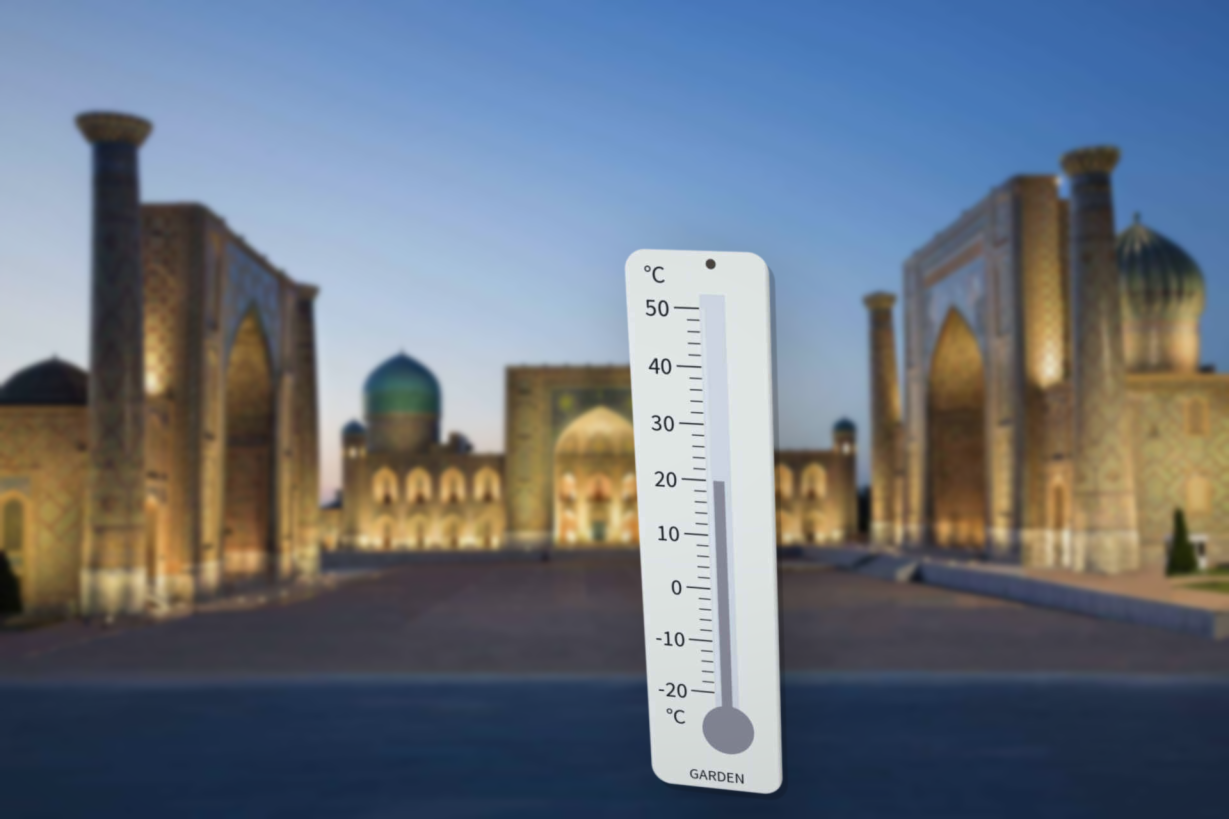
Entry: 20; °C
